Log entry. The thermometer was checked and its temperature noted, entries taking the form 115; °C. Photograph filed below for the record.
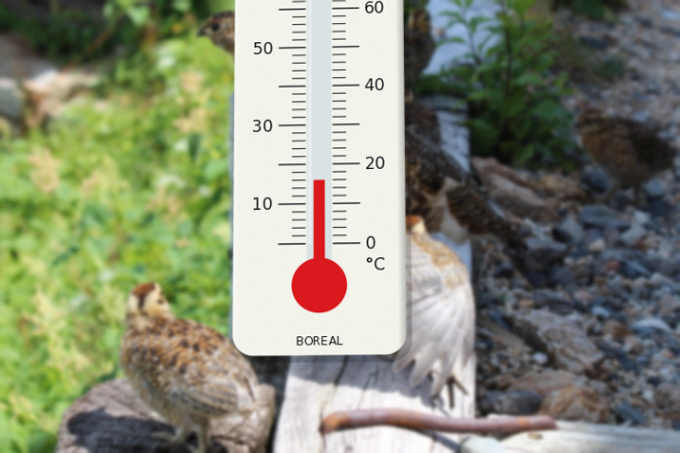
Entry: 16; °C
